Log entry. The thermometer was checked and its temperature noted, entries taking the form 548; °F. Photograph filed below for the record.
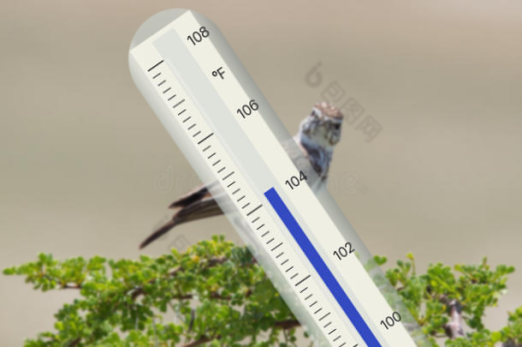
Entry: 104.2; °F
